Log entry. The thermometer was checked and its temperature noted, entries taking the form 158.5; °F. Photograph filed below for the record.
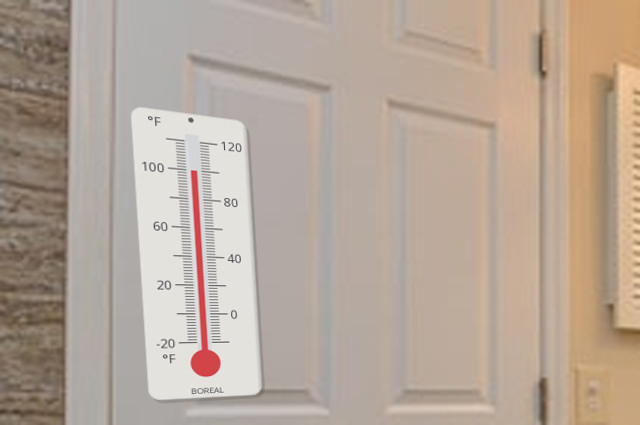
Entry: 100; °F
